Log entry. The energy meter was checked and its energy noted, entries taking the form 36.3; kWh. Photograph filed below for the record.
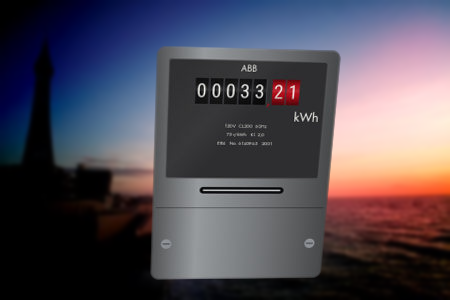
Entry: 33.21; kWh
